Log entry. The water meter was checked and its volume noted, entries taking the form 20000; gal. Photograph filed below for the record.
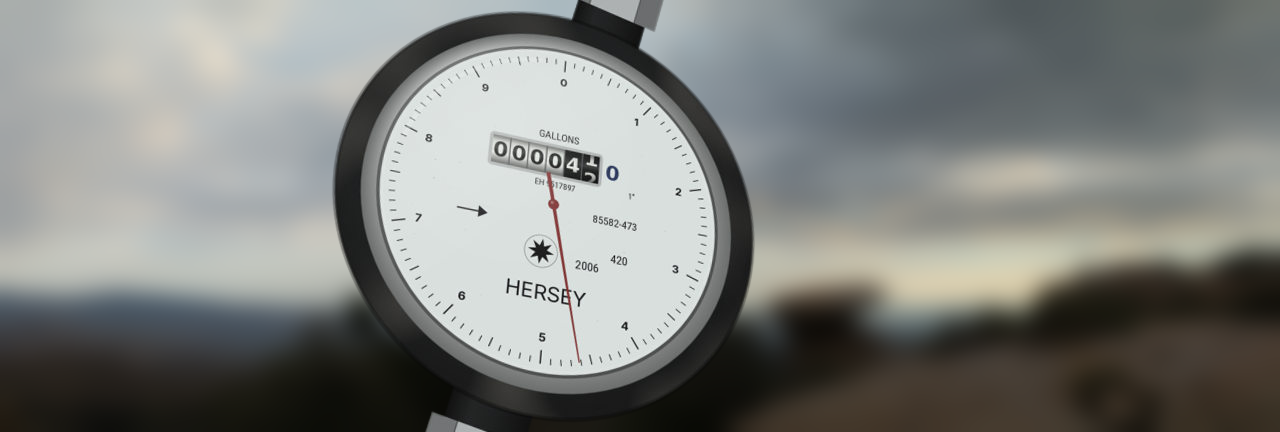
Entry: 414.6; gal
